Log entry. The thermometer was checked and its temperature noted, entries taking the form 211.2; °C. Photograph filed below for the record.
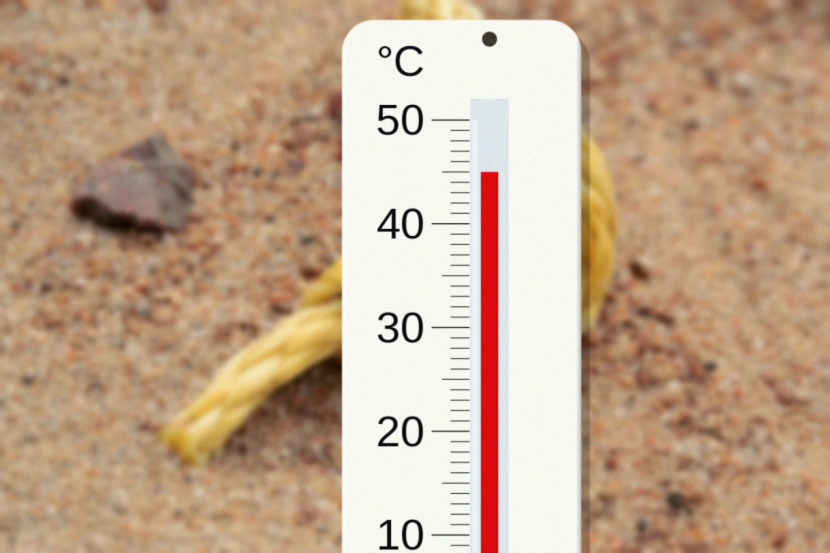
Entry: 45; °C
